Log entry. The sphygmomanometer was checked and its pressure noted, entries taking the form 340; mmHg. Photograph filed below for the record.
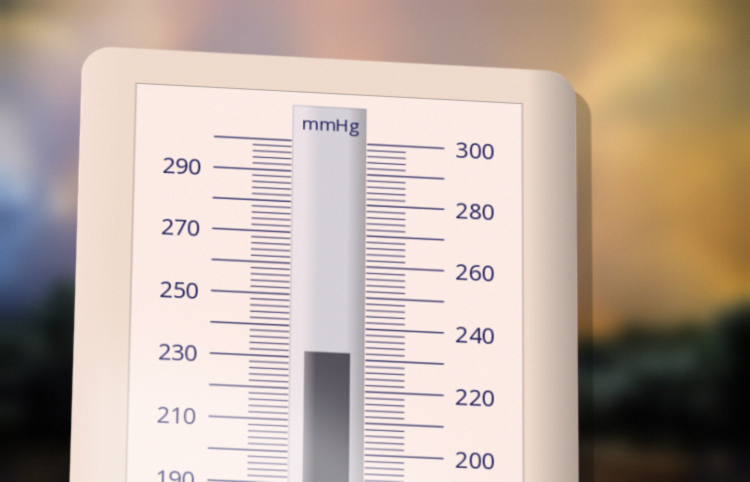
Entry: 232; mmHg
